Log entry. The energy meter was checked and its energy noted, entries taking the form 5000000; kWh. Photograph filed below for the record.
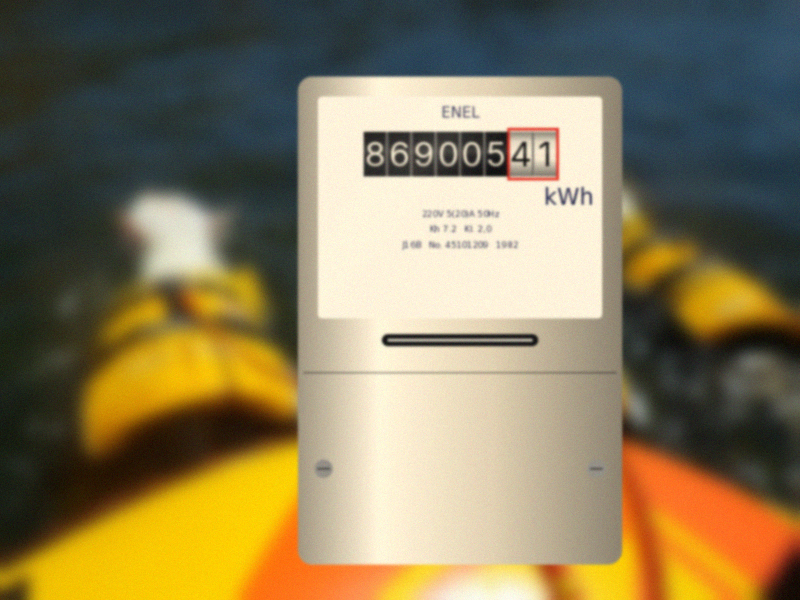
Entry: 869005.41; kWh
